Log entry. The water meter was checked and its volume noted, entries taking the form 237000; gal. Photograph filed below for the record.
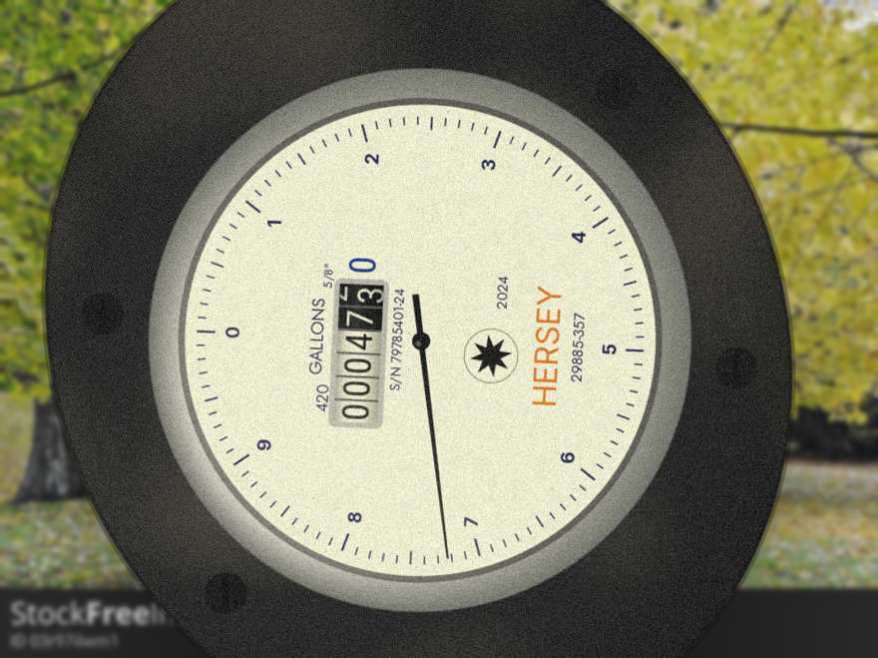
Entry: 4727.2; gal
